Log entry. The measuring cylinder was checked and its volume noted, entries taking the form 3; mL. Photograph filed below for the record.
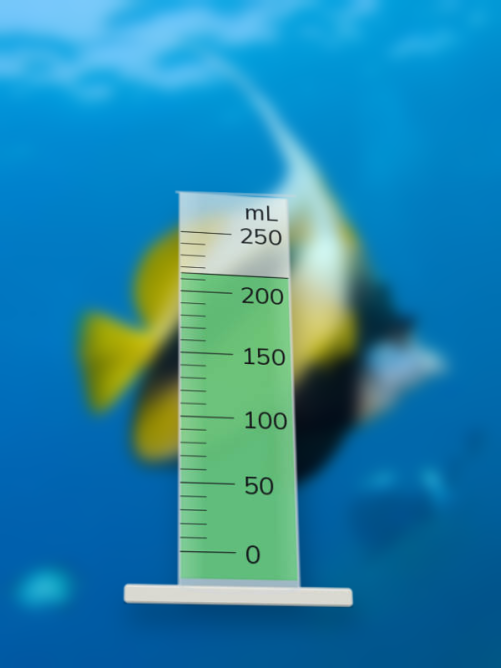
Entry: 215; mL
